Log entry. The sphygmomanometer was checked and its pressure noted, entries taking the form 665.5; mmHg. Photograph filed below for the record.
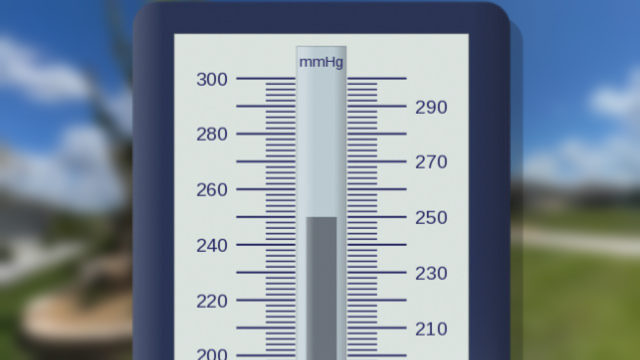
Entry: 250; mmHg
